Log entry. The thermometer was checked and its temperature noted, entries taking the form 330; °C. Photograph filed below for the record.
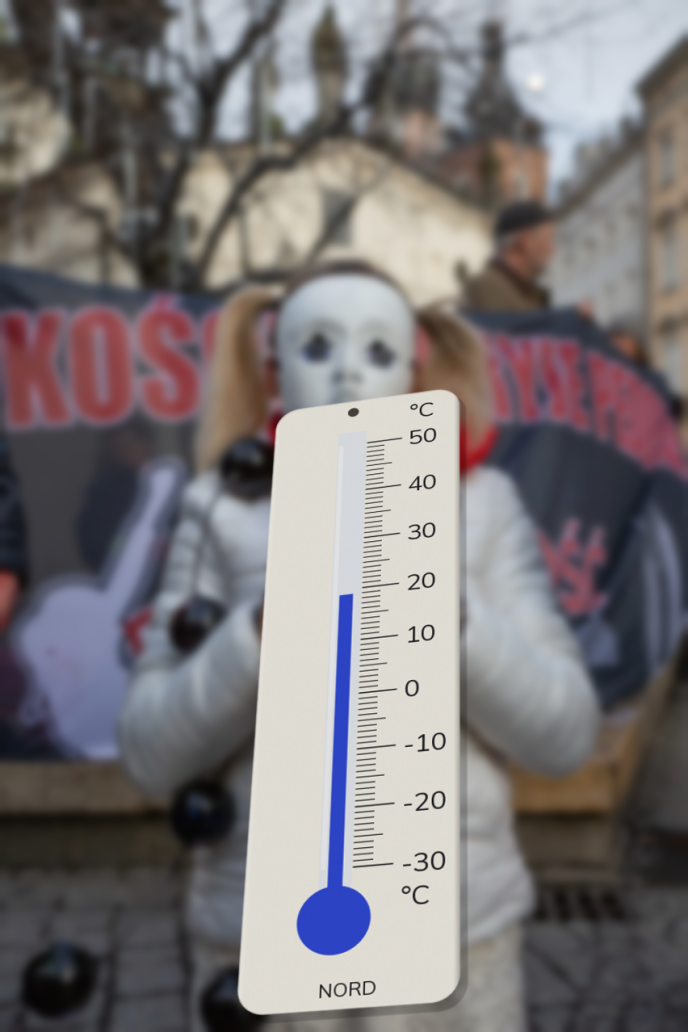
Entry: 19; °C
